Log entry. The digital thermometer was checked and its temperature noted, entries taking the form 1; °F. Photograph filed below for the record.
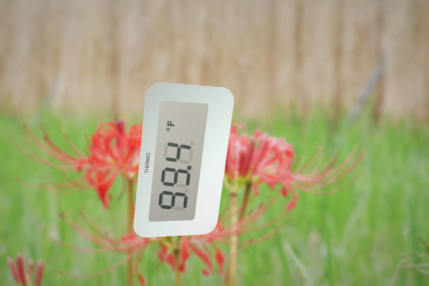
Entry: 99.4; °F
